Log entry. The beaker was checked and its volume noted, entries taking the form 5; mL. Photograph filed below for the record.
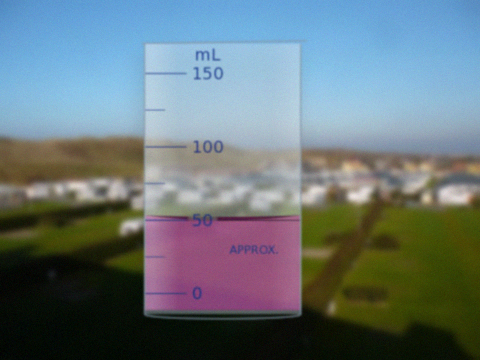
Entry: 50; mL
